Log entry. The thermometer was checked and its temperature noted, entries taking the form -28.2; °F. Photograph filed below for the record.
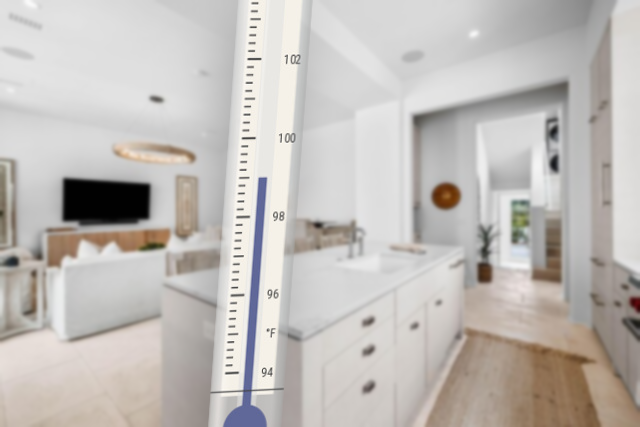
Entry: 99; °F
